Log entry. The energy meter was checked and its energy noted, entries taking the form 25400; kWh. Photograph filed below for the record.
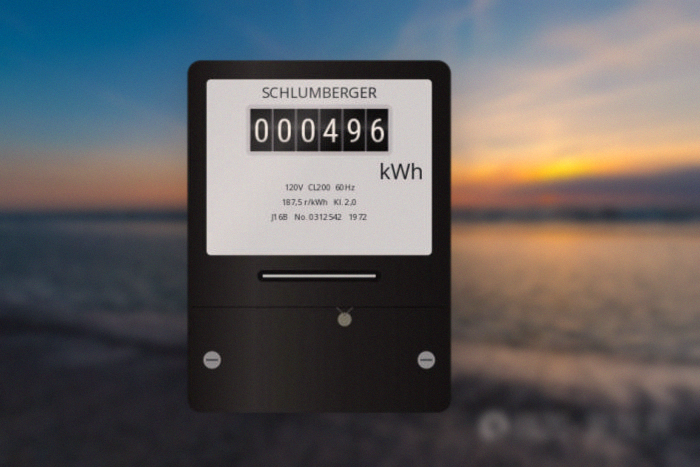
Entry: 496; kWh
